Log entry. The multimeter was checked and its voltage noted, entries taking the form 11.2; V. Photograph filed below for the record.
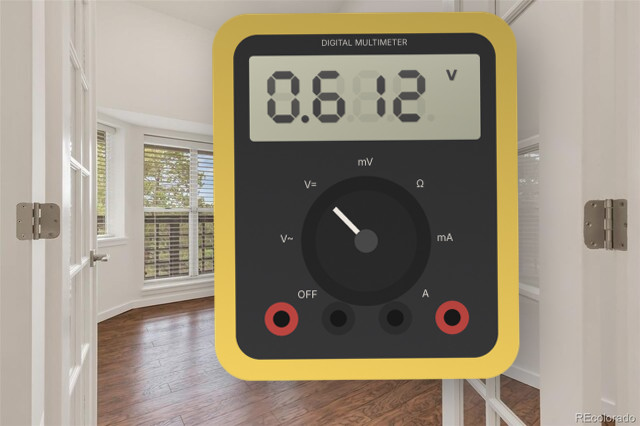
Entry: 0.612; V
